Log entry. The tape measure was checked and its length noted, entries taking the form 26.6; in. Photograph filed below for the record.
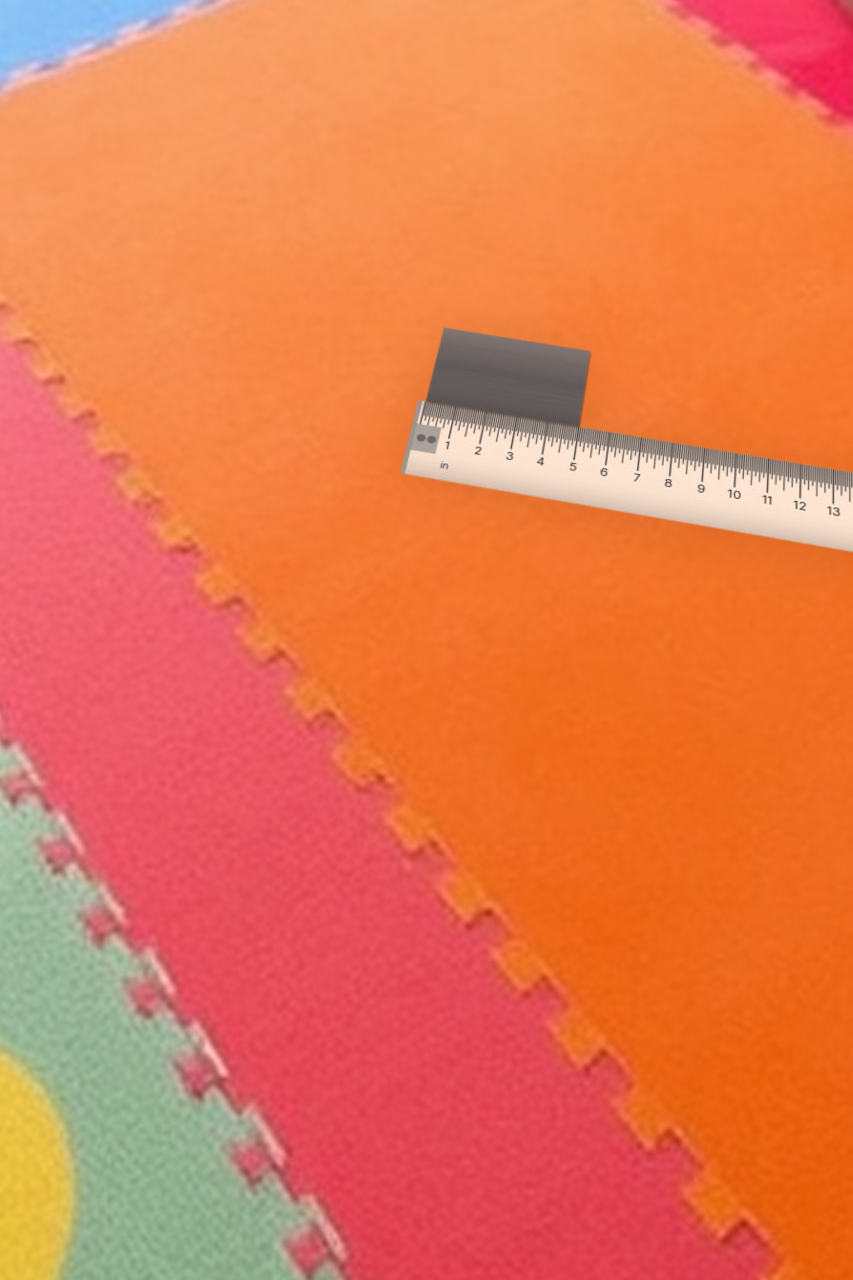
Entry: 5; in
